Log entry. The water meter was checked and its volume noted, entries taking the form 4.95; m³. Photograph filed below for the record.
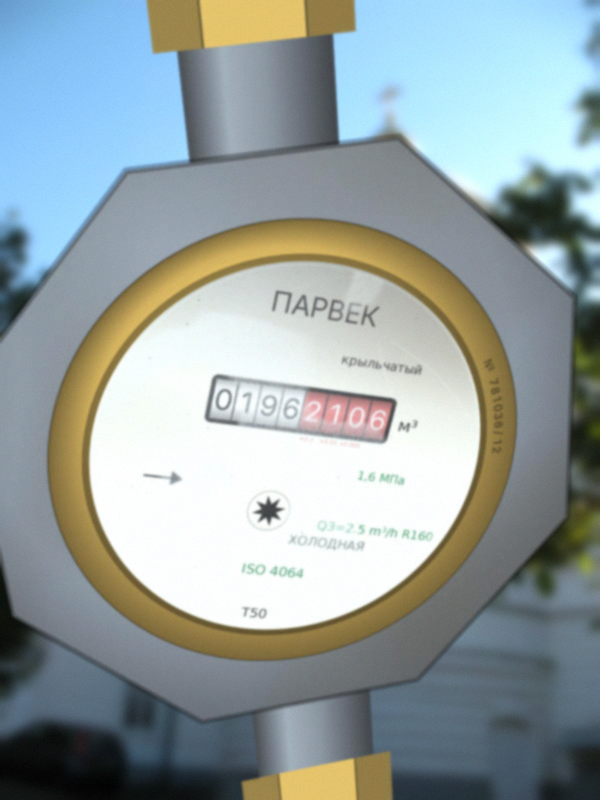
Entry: 196.2106; m³
